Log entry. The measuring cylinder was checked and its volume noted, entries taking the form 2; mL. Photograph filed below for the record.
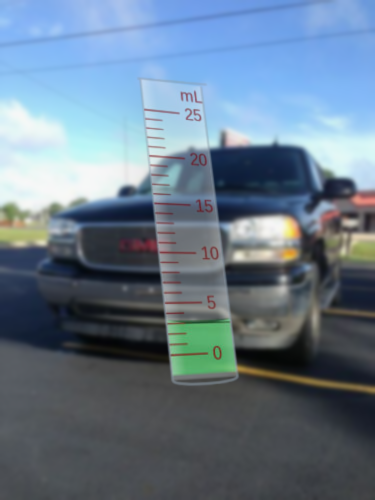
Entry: 3; mL
